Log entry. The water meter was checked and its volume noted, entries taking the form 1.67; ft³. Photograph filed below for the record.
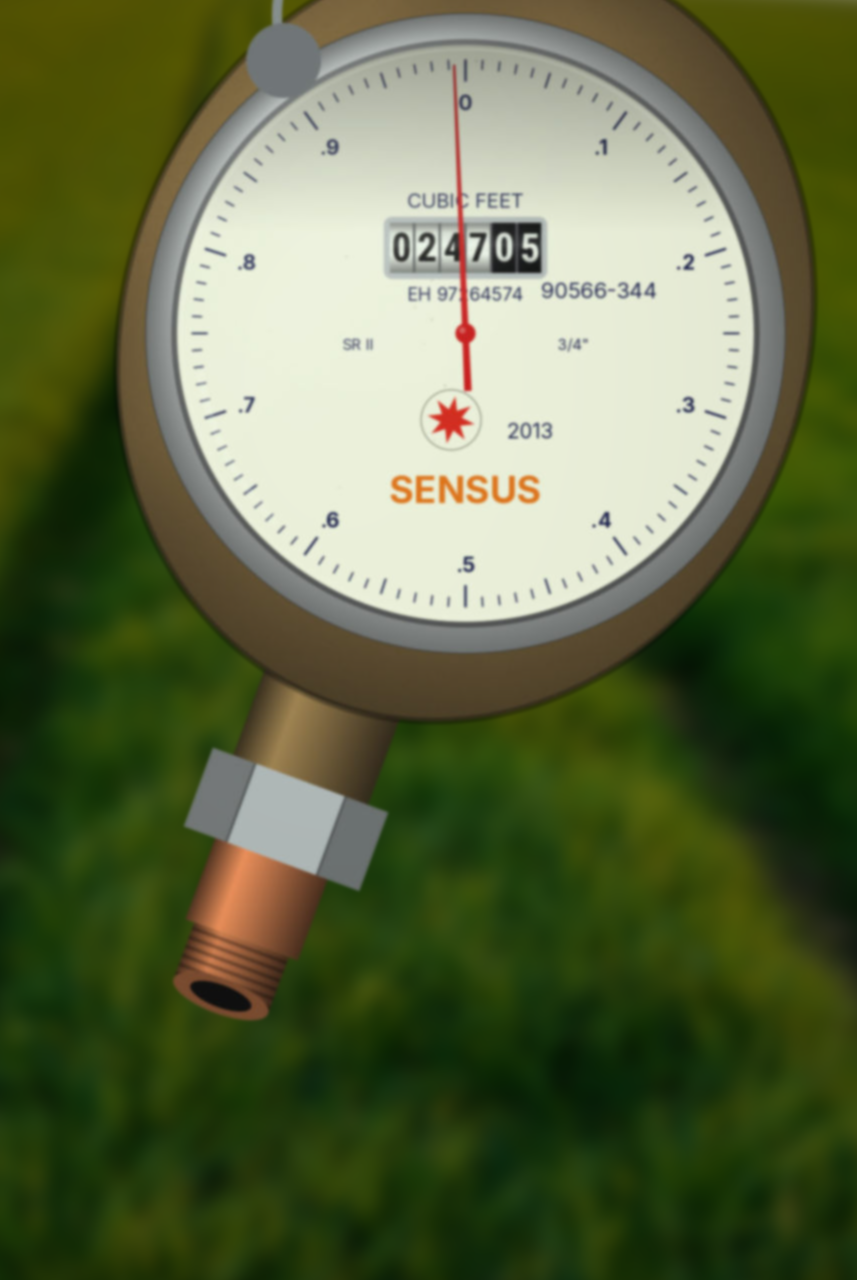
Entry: 24704.99; ft³
